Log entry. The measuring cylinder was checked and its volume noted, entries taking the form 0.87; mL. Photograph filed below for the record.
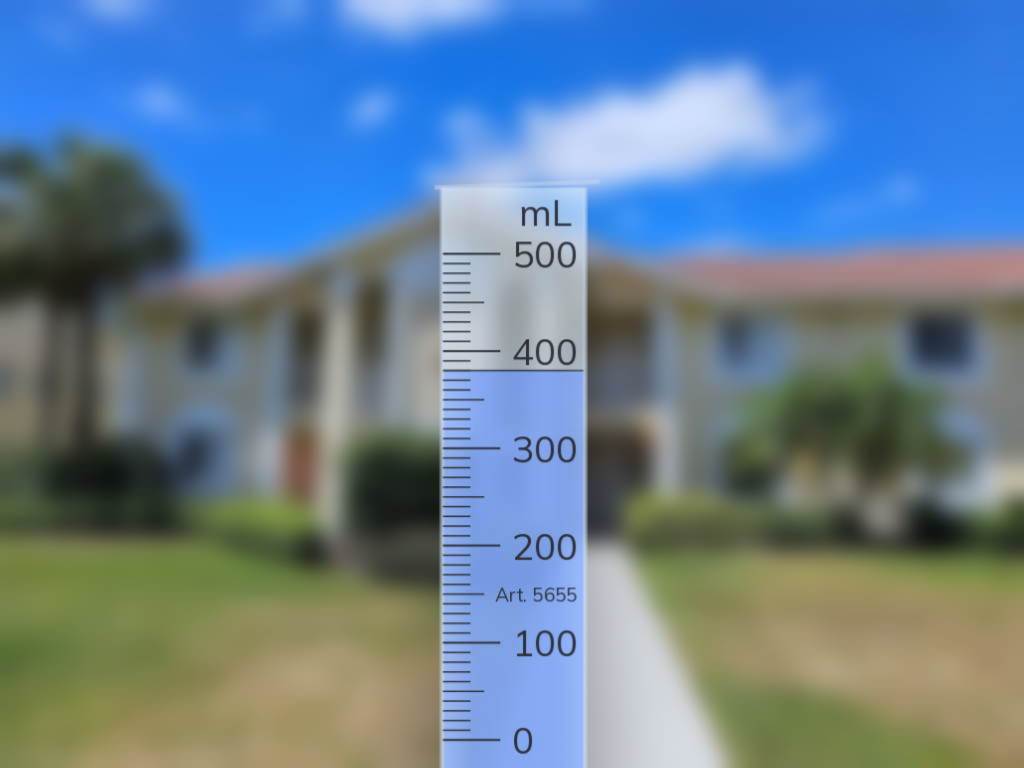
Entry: 380; mL
